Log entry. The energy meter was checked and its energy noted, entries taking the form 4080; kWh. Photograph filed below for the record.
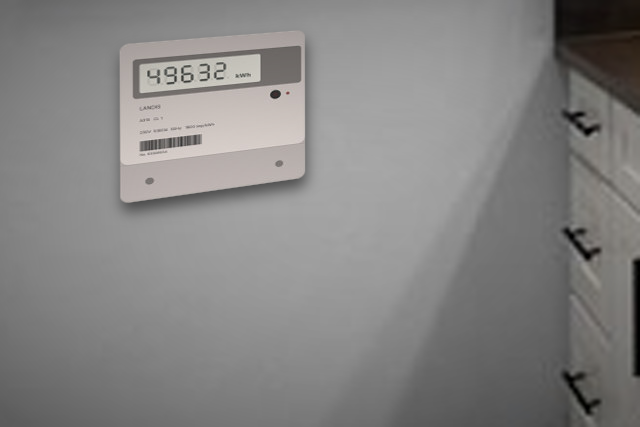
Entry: 49632; kWh
